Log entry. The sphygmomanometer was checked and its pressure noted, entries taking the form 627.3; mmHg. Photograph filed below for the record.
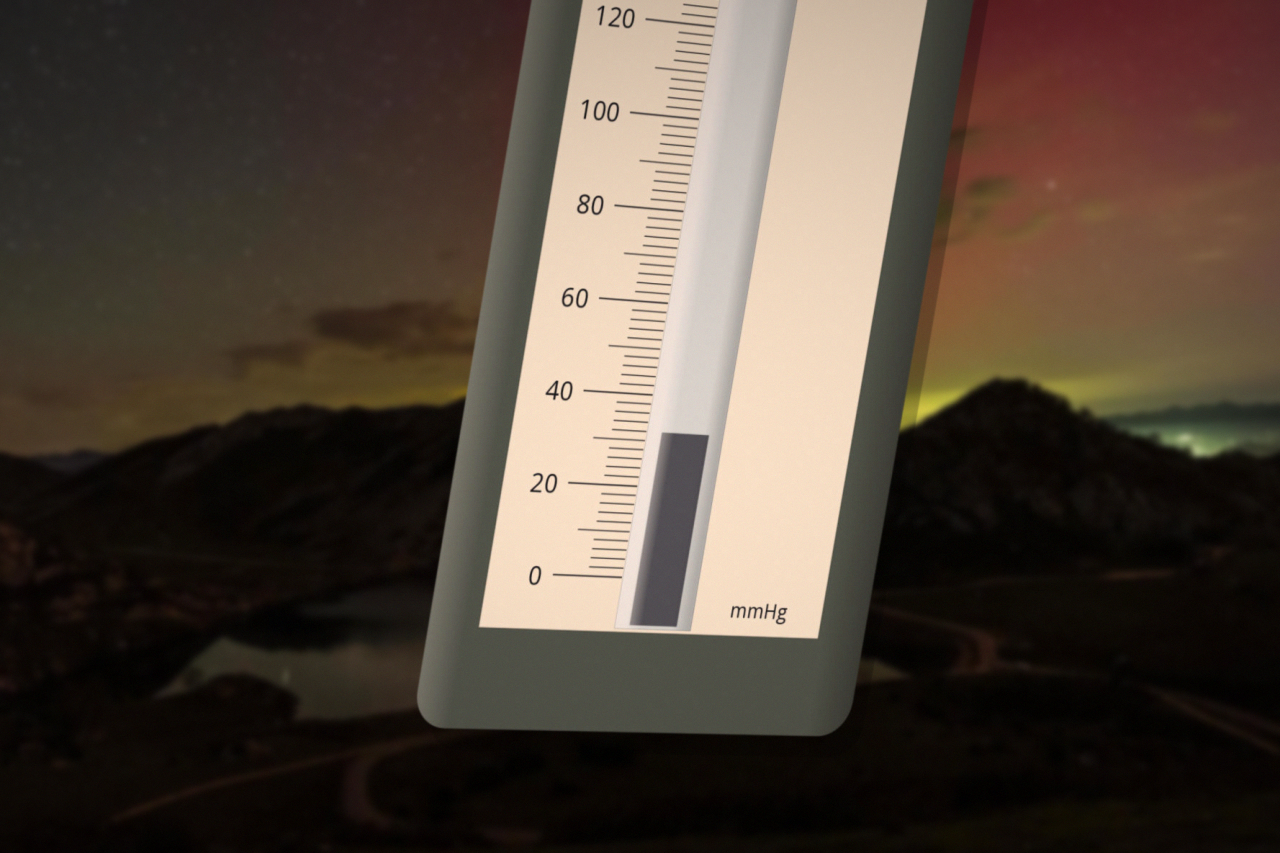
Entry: 32; mmHg
